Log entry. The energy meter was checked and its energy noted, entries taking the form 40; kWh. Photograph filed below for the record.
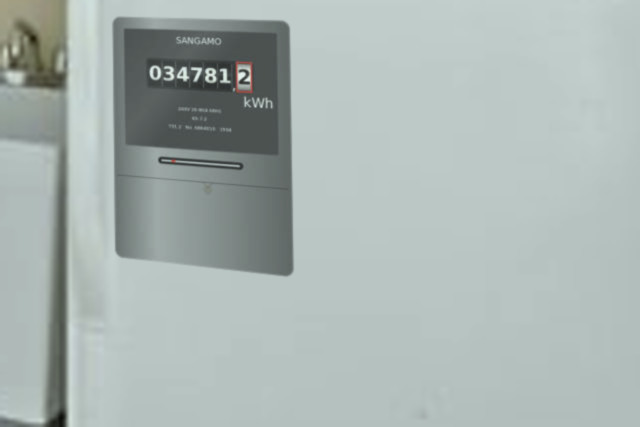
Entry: 34781.2; kWh
